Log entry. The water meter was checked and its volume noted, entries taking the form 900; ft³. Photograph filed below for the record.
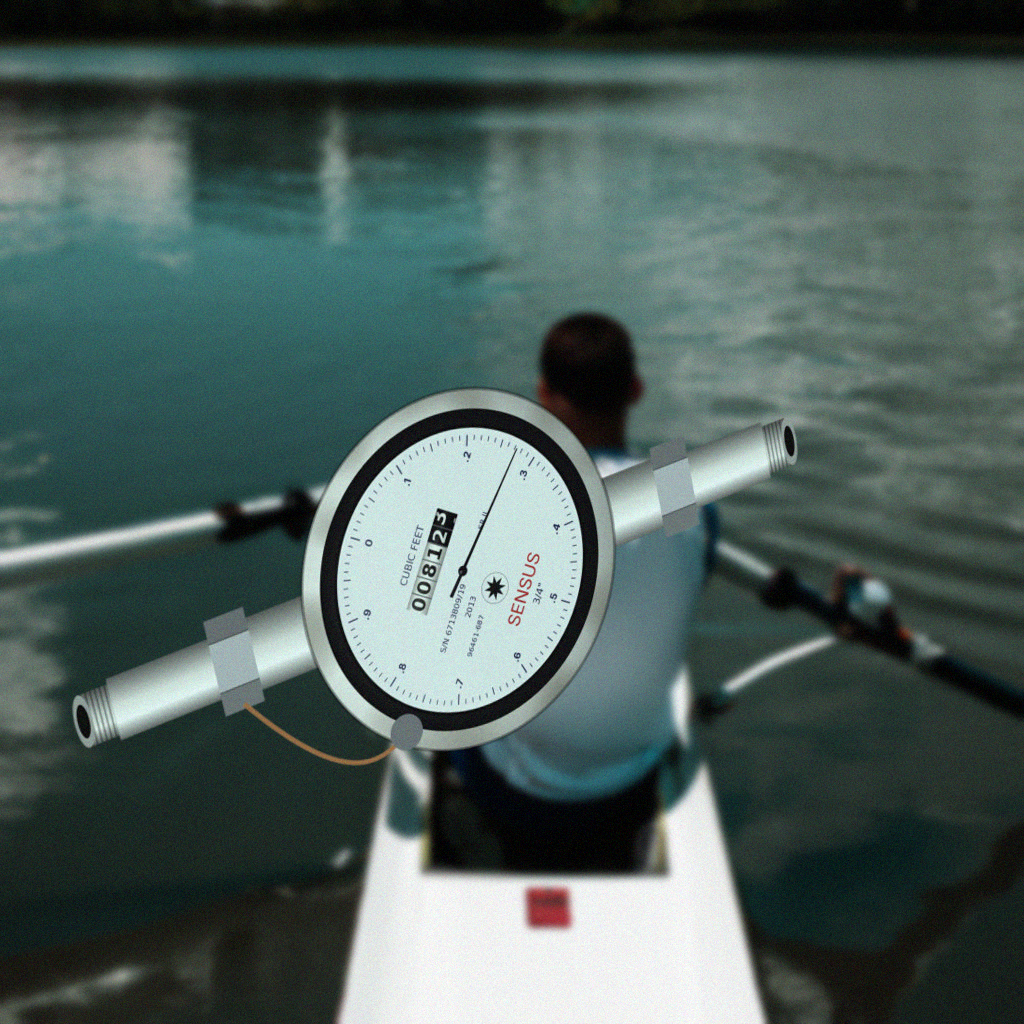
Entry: 8123.27; ft³
